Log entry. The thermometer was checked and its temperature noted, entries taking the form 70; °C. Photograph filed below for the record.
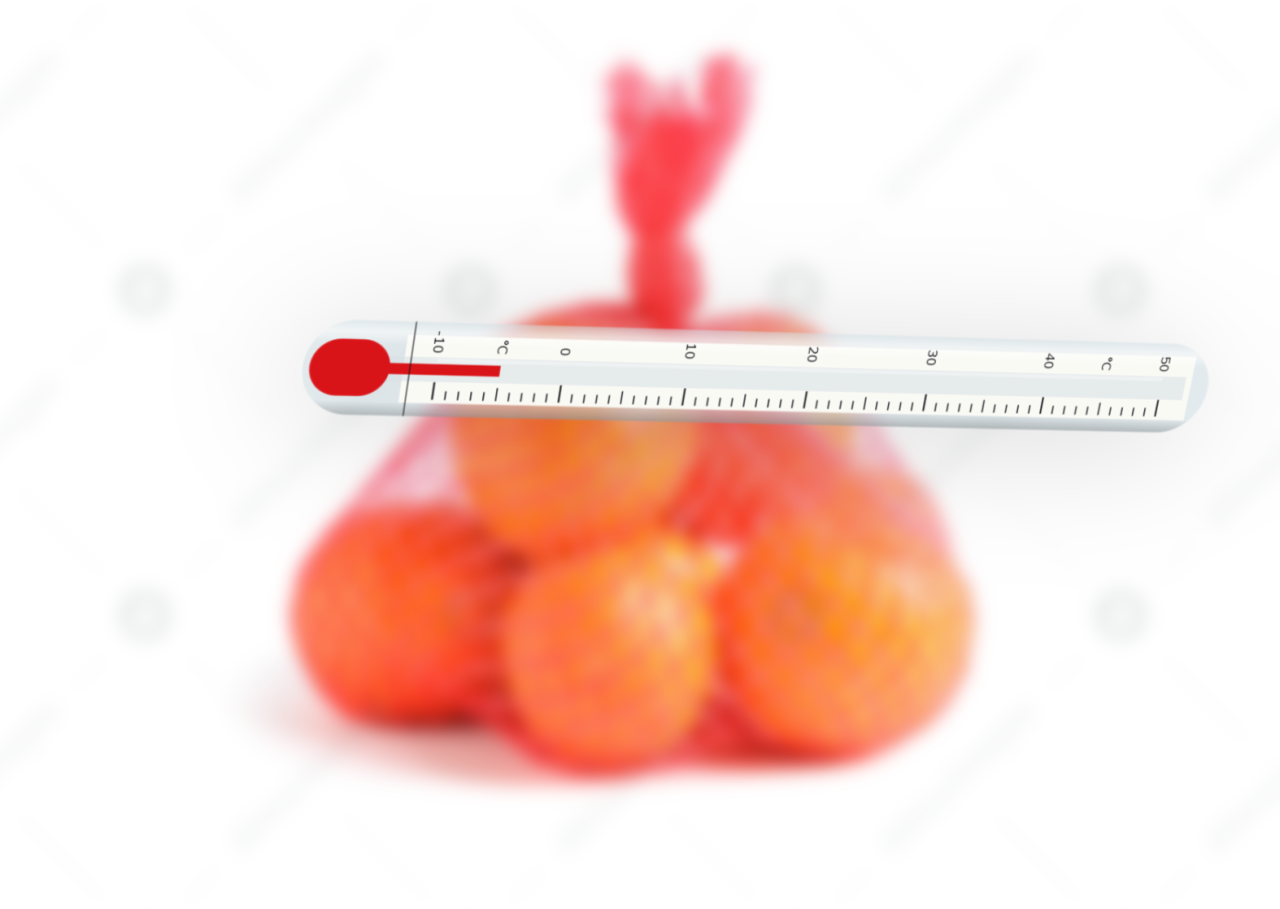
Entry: -5; °C
